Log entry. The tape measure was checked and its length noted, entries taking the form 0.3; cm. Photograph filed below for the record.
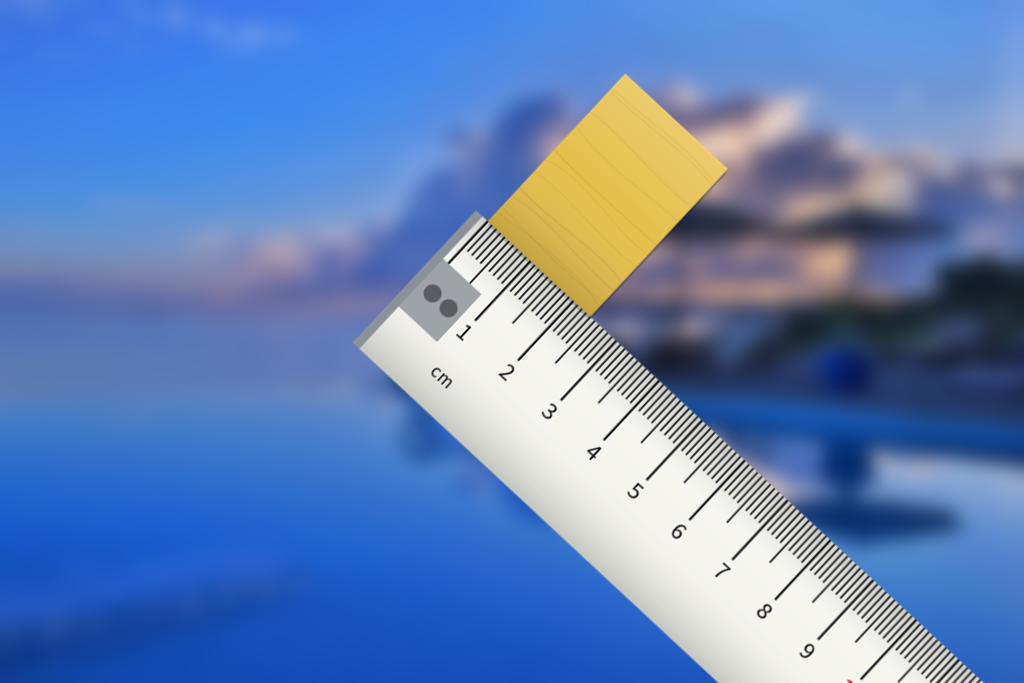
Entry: 2.4; cm
